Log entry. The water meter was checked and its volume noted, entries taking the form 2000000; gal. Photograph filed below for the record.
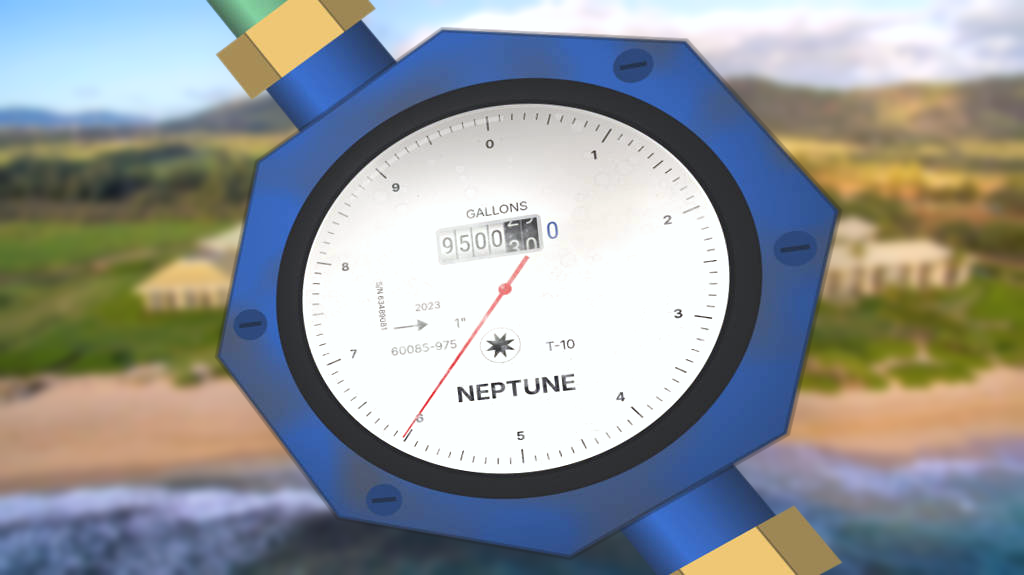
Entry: 9500296.0; gal
